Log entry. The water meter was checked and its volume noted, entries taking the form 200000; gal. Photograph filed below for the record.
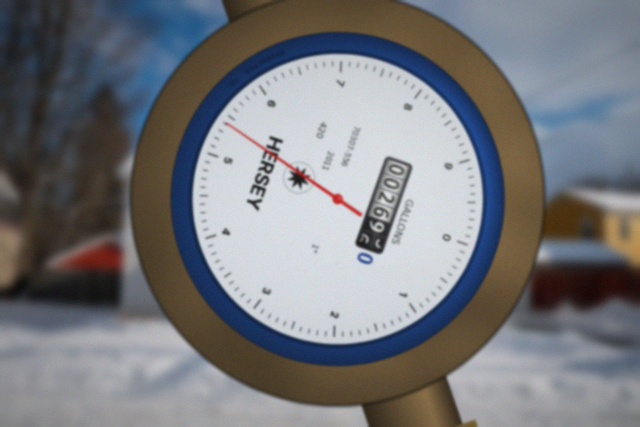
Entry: 26955.4; gal
